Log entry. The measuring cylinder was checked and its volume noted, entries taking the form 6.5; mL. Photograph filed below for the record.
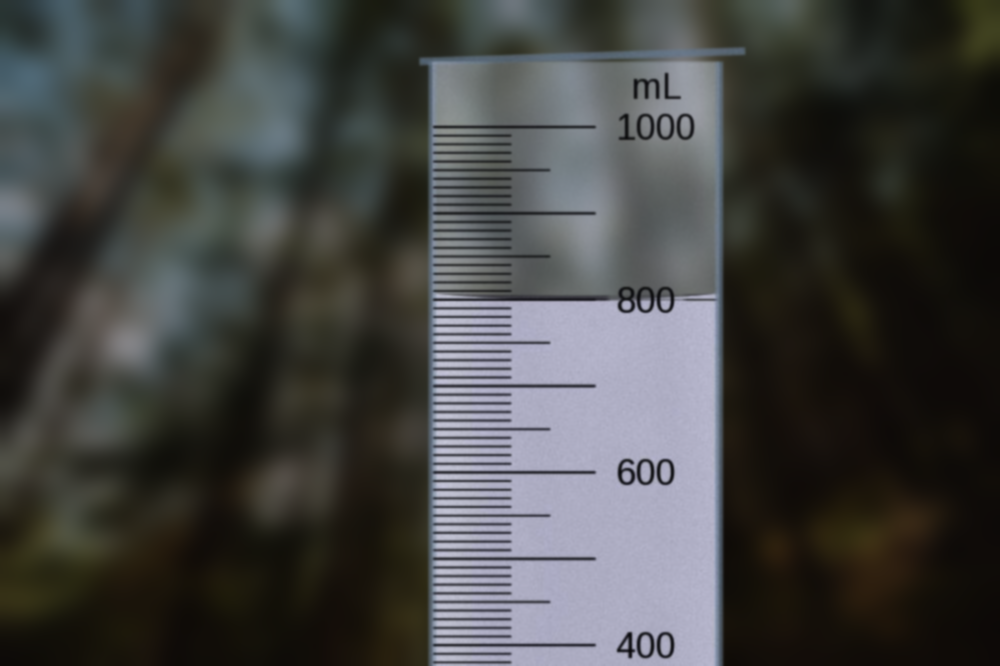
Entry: 800; mL
